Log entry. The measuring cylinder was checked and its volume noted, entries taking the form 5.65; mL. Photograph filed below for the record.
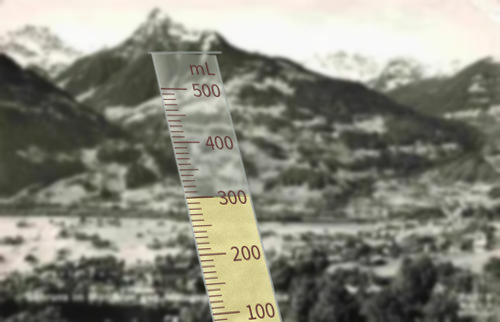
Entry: 300; mL
